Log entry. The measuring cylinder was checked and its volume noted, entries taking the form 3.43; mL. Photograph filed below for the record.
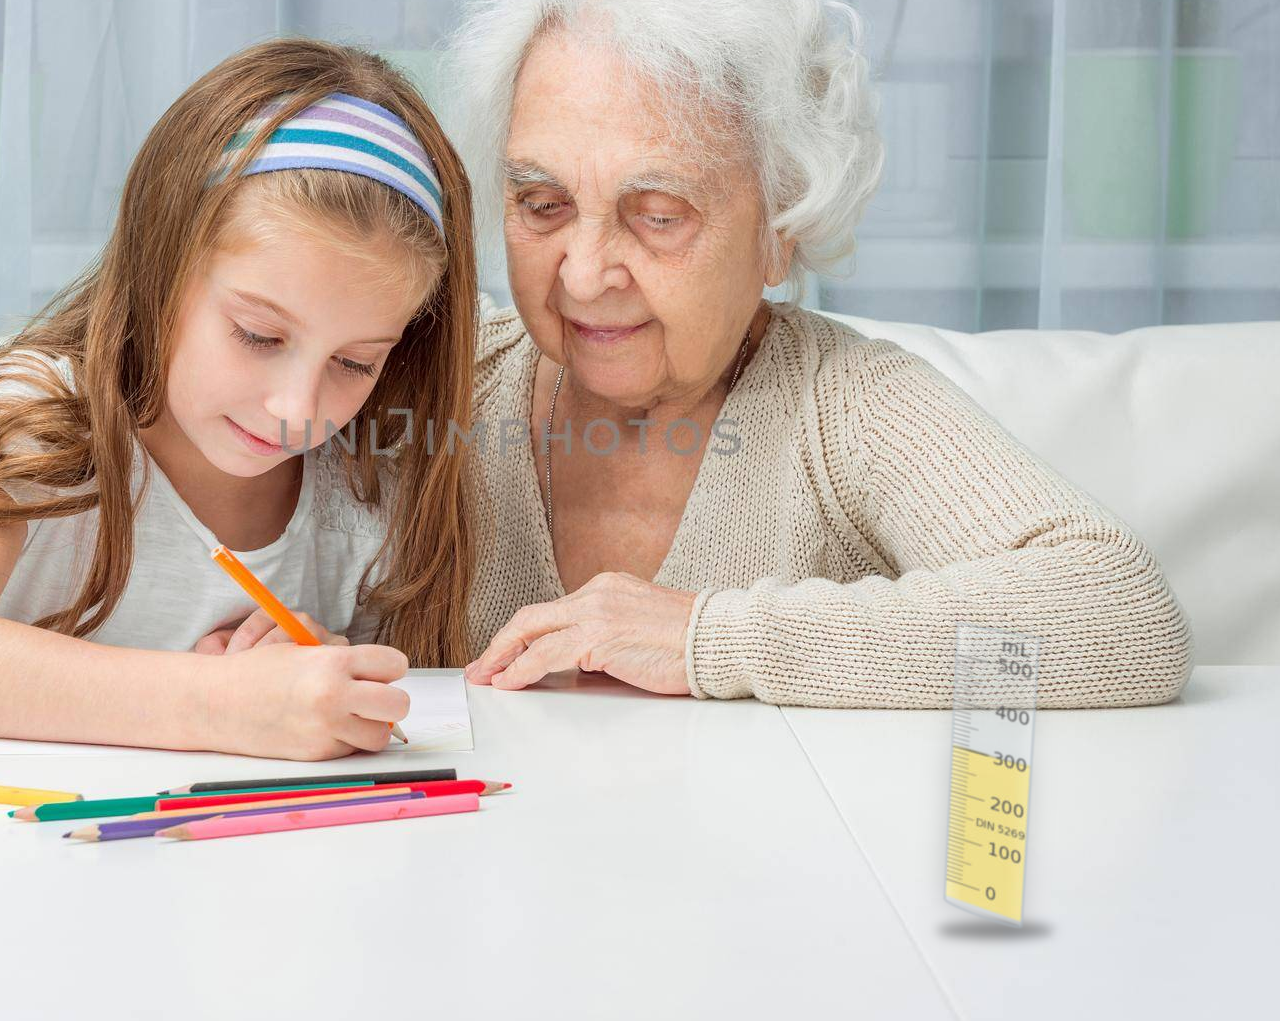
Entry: 300; mL
